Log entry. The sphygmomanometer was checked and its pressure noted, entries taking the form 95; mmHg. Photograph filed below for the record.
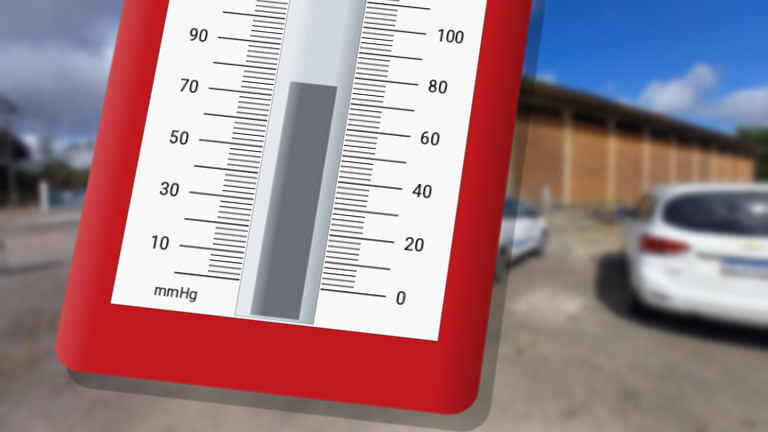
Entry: 76; mmHg
